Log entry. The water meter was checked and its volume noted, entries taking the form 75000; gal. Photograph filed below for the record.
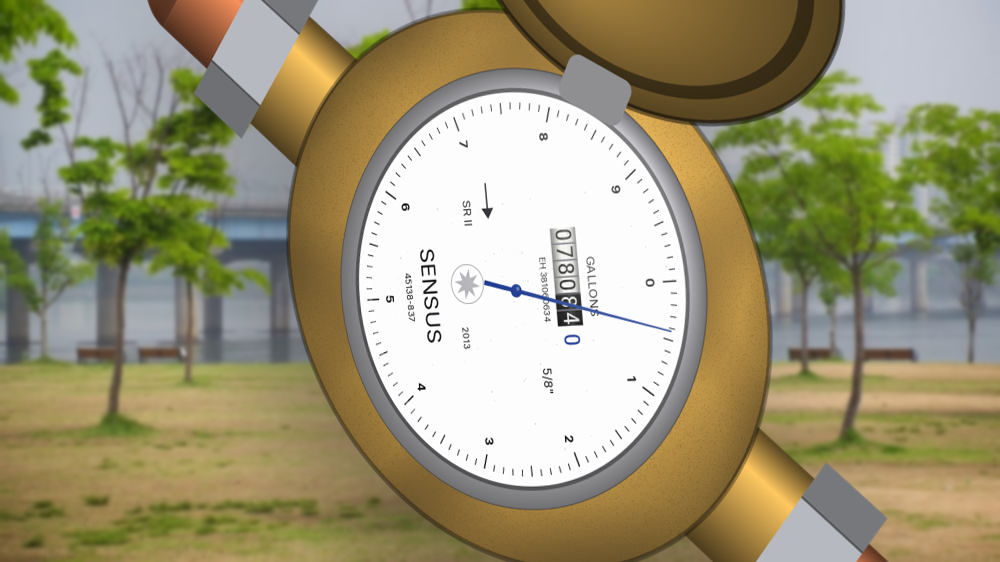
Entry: 780840.4; gal
